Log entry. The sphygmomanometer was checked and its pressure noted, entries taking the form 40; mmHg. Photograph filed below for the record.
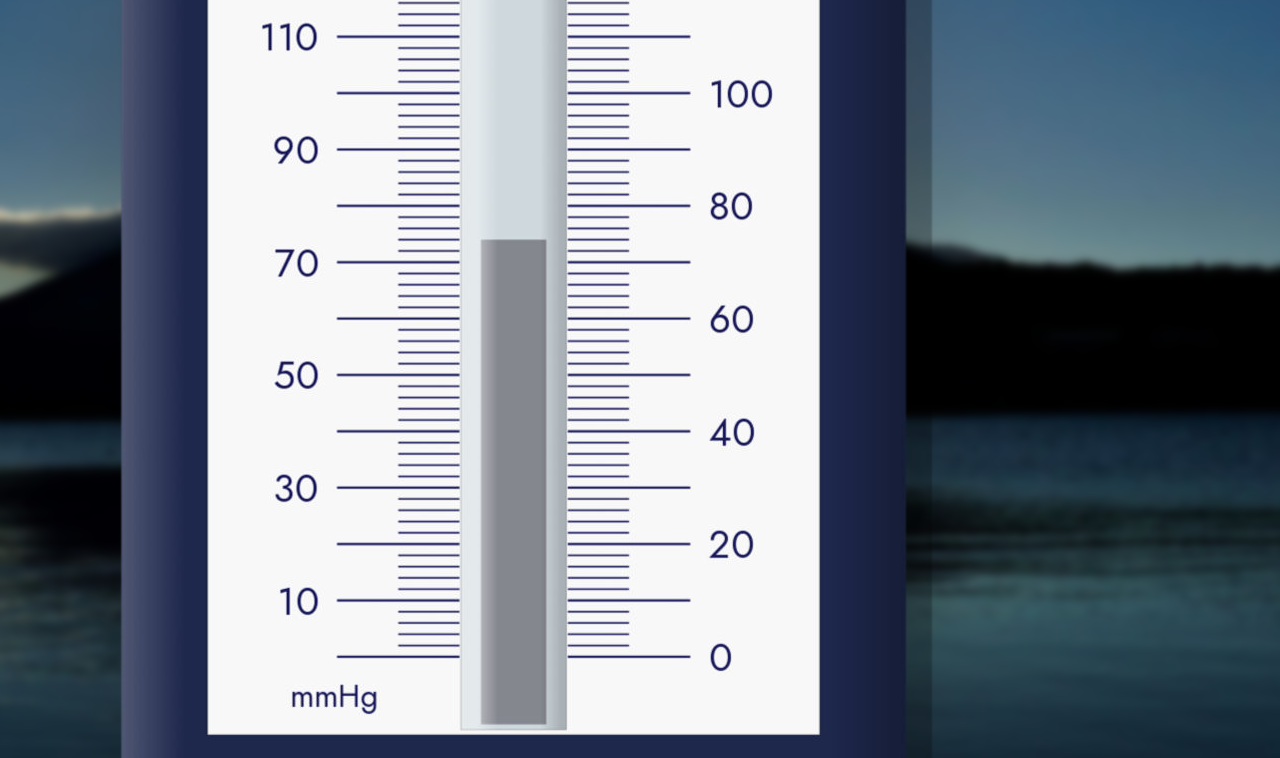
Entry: 74; mmHg
